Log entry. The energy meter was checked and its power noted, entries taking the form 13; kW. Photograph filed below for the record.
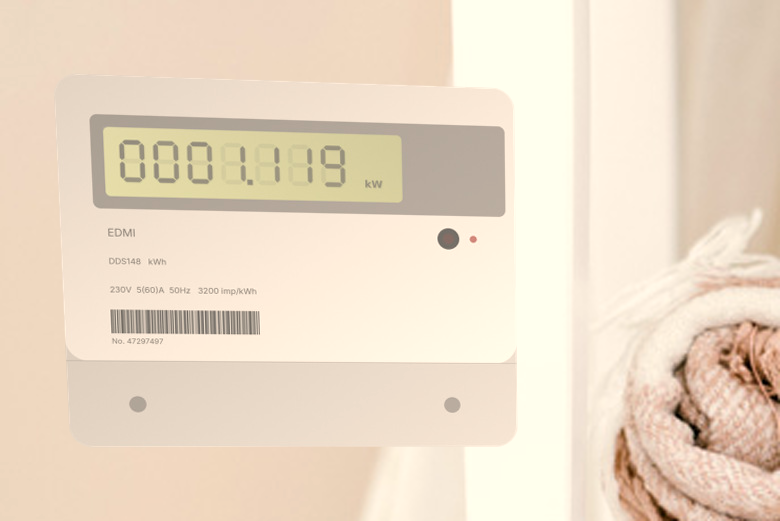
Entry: 1.119; kW
